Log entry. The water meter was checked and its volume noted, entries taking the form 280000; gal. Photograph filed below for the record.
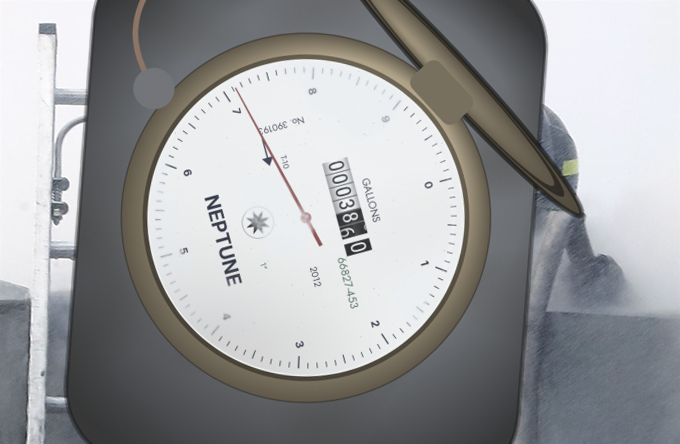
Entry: 3857.1; gal
